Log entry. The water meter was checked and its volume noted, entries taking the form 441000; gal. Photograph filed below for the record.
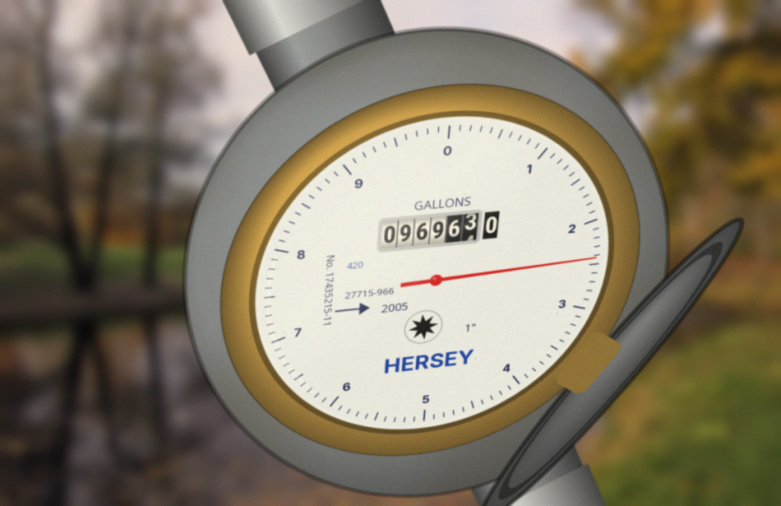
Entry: 969632.4; gal
